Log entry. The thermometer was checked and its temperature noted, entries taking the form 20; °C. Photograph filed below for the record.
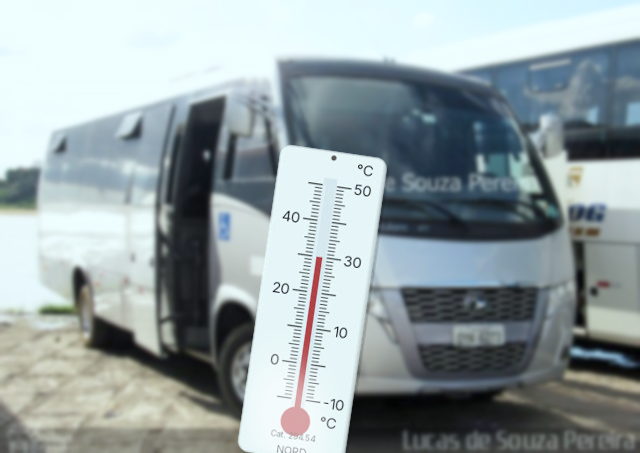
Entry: 30; °C
